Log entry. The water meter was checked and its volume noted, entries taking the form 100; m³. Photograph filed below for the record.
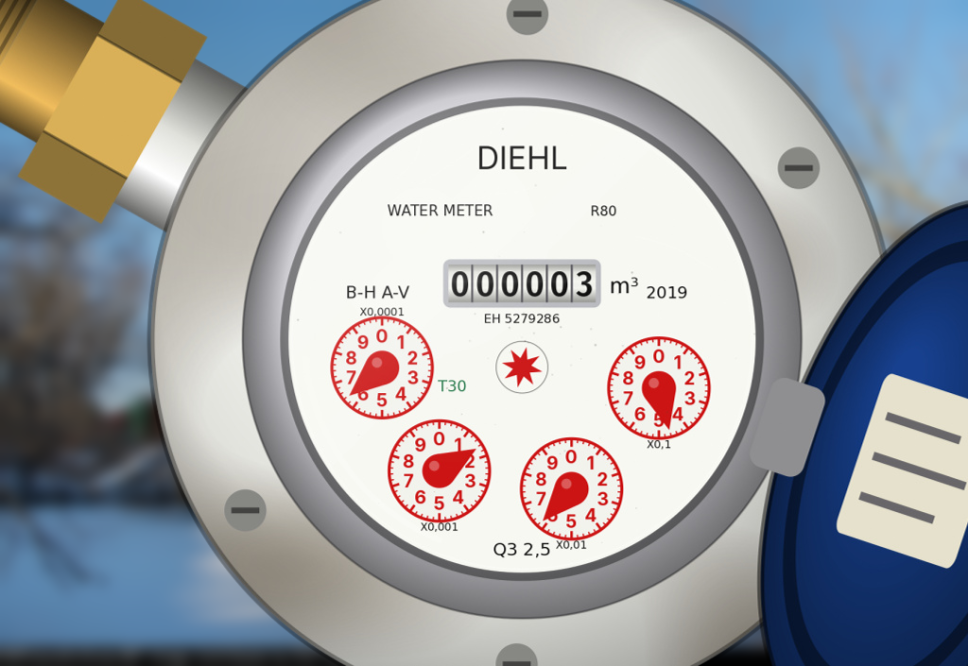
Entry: 3.4616; m³
